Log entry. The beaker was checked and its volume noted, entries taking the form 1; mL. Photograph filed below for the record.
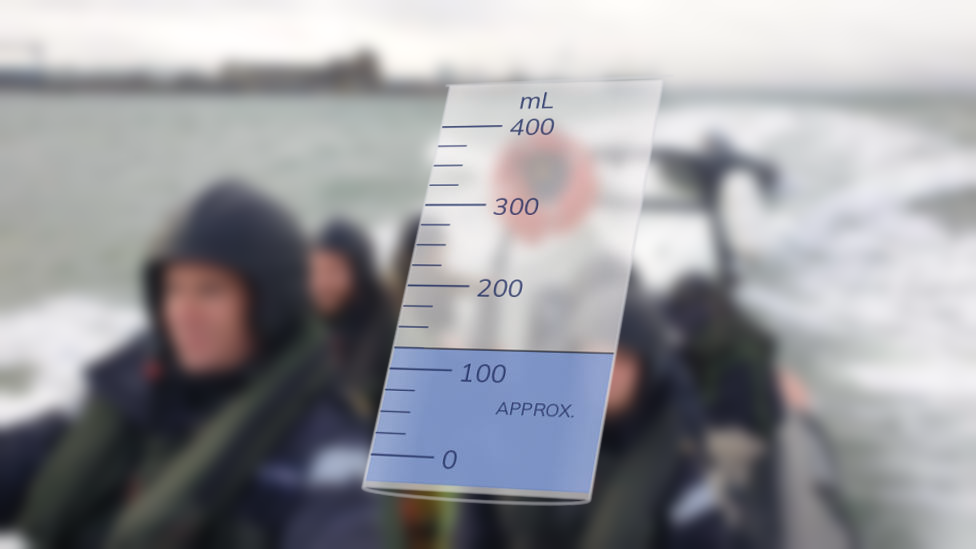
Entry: 125; mL
